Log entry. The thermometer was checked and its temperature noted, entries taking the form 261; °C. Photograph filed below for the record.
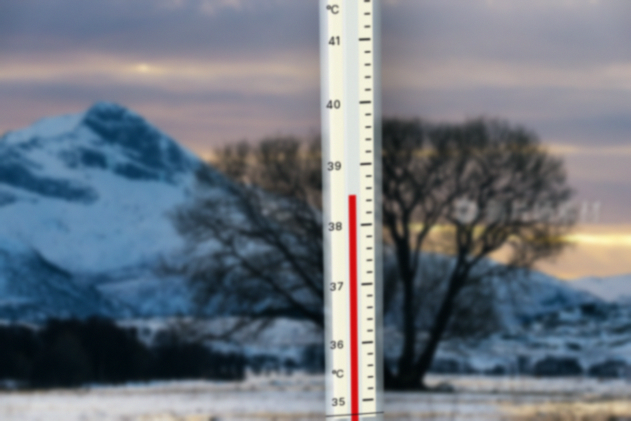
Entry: 38.5; °C
